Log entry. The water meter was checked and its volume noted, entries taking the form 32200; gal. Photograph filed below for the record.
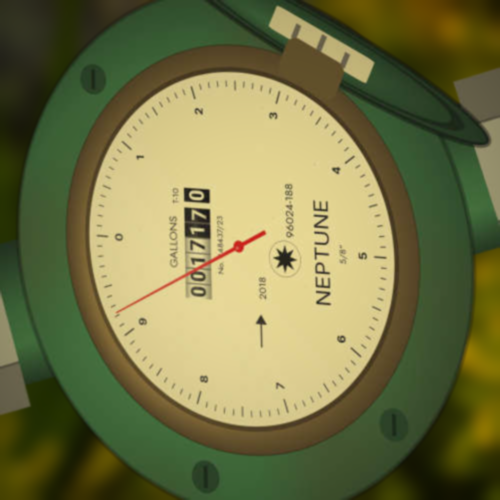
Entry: 17169.2; gal
